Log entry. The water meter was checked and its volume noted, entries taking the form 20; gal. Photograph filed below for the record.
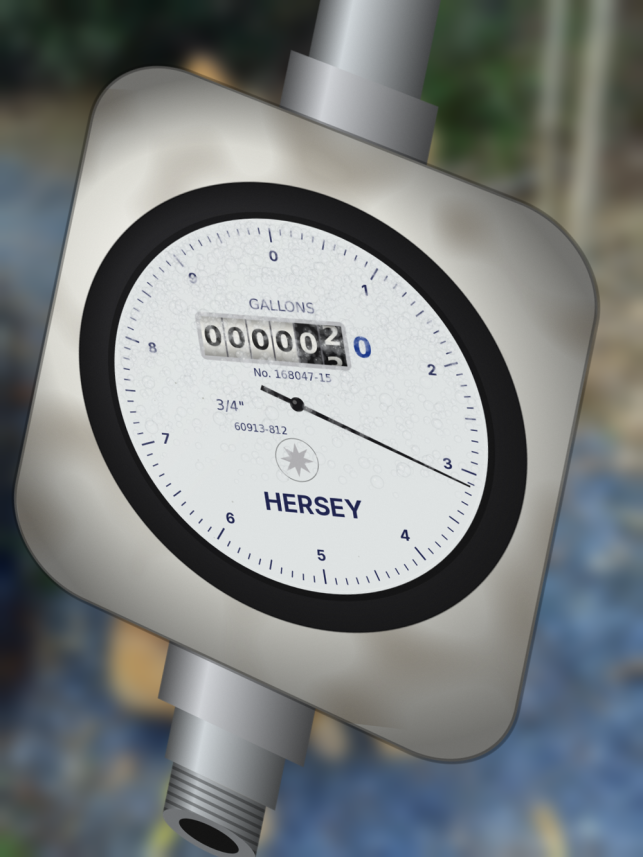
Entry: 23.1; gal
